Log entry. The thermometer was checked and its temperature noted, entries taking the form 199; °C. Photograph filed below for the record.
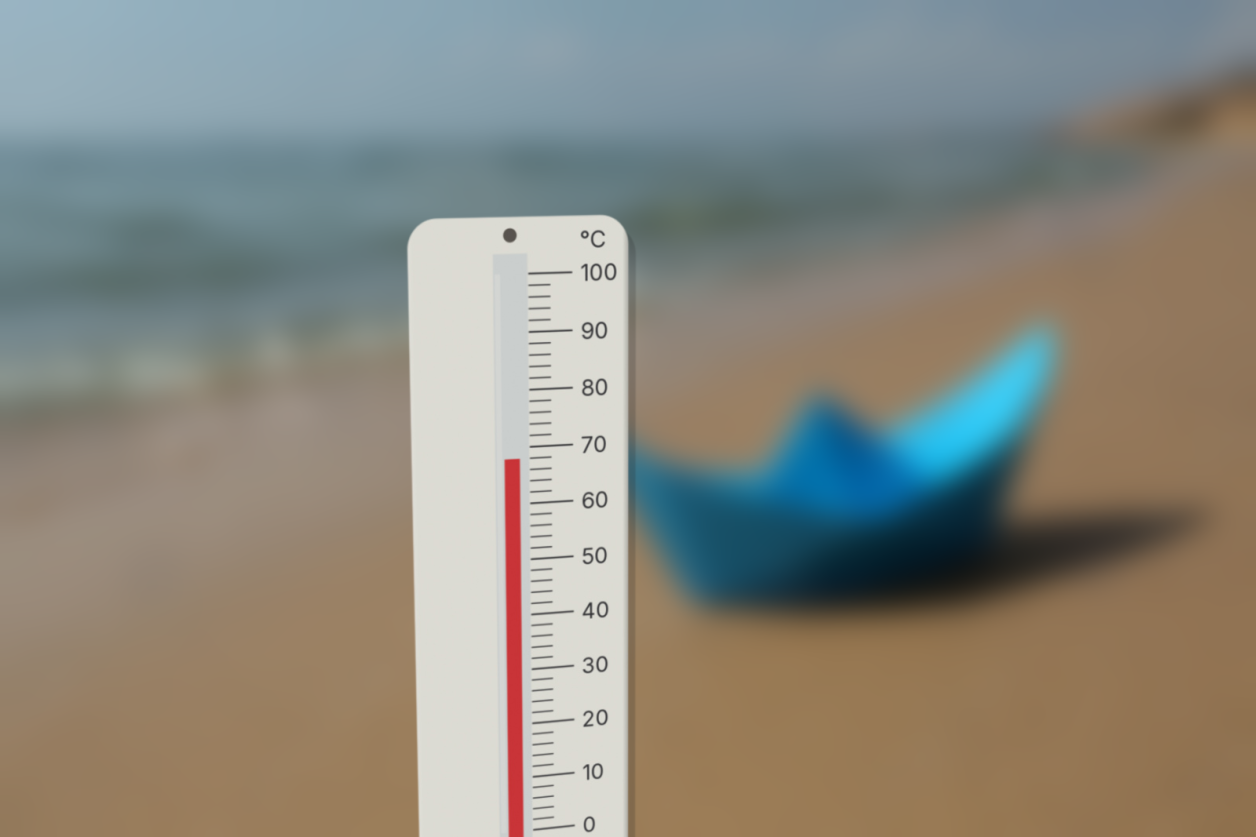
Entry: 68; °C
